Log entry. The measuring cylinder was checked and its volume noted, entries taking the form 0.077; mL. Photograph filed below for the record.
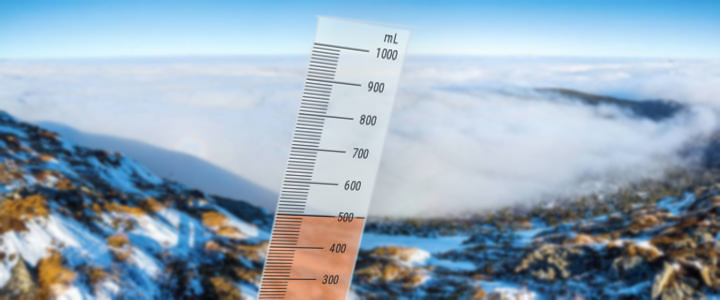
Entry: 500; mL
